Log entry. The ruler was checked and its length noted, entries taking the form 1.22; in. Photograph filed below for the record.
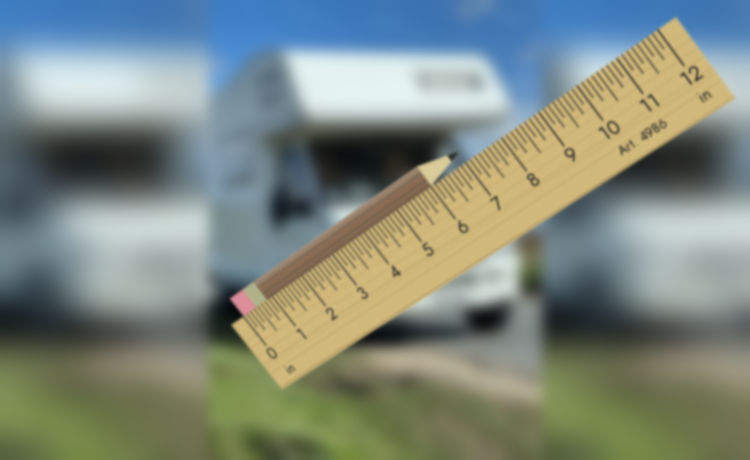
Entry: 7; in
